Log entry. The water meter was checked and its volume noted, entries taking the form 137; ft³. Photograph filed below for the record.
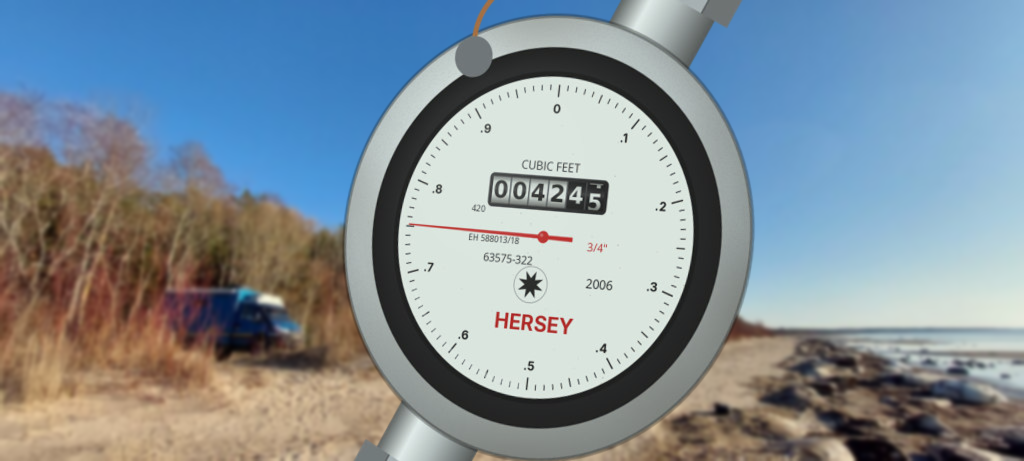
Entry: 4244.75; ft³
